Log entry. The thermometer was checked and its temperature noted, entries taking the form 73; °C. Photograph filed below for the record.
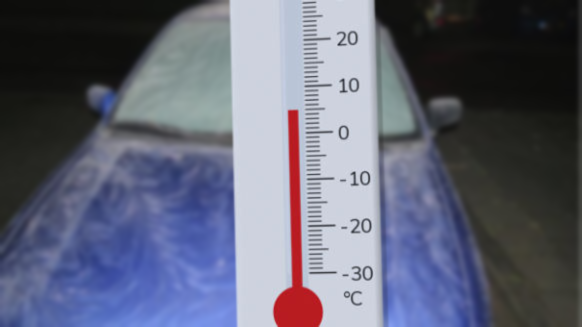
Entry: 5; °C
